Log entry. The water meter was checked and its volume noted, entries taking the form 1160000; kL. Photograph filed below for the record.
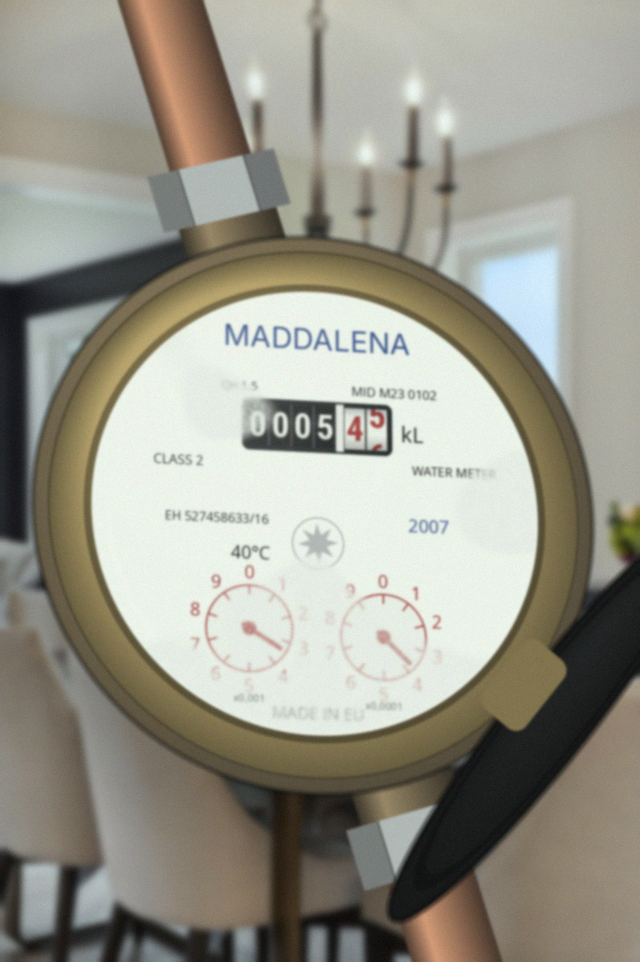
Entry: 5.4533; kL
